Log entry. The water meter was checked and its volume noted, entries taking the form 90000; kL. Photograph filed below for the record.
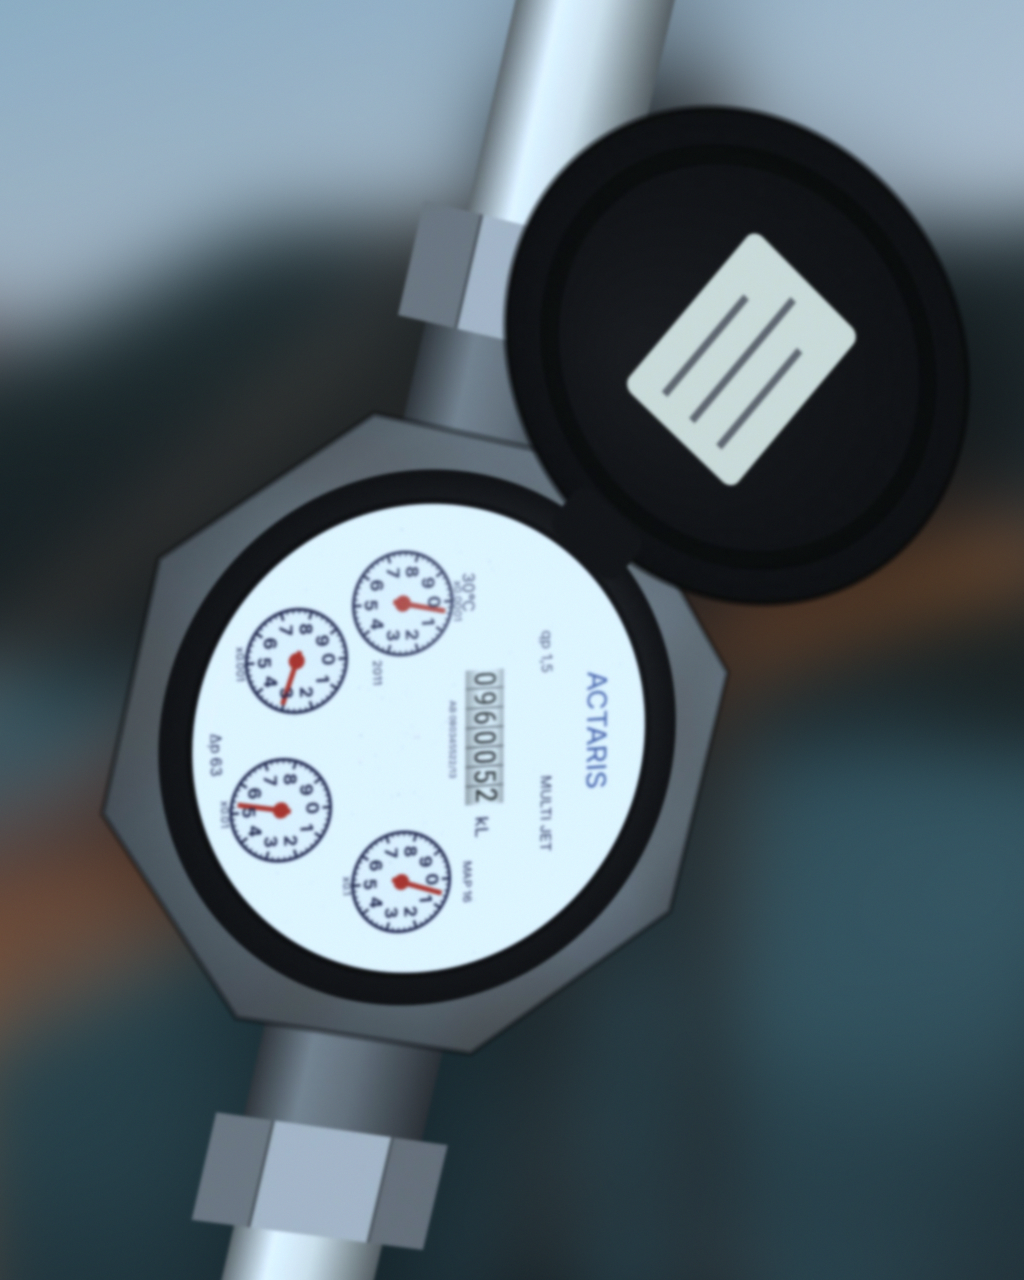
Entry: 960052.0530; kL
